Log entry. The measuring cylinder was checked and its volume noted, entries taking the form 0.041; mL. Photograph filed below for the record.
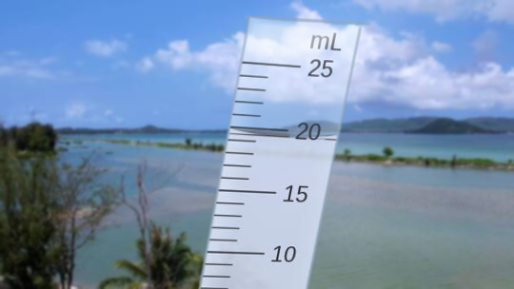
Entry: 19.5; mL
